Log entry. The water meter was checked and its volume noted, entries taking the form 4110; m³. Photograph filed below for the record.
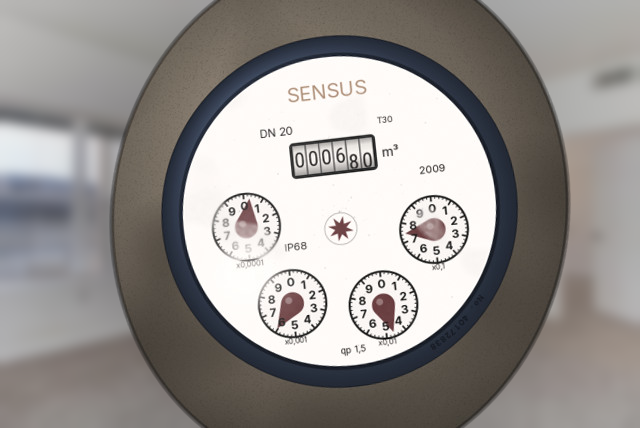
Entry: 679.7460; m³
